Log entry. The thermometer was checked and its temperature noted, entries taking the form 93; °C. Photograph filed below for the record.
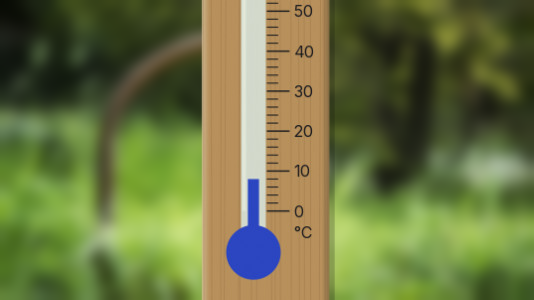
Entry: 8; °C
